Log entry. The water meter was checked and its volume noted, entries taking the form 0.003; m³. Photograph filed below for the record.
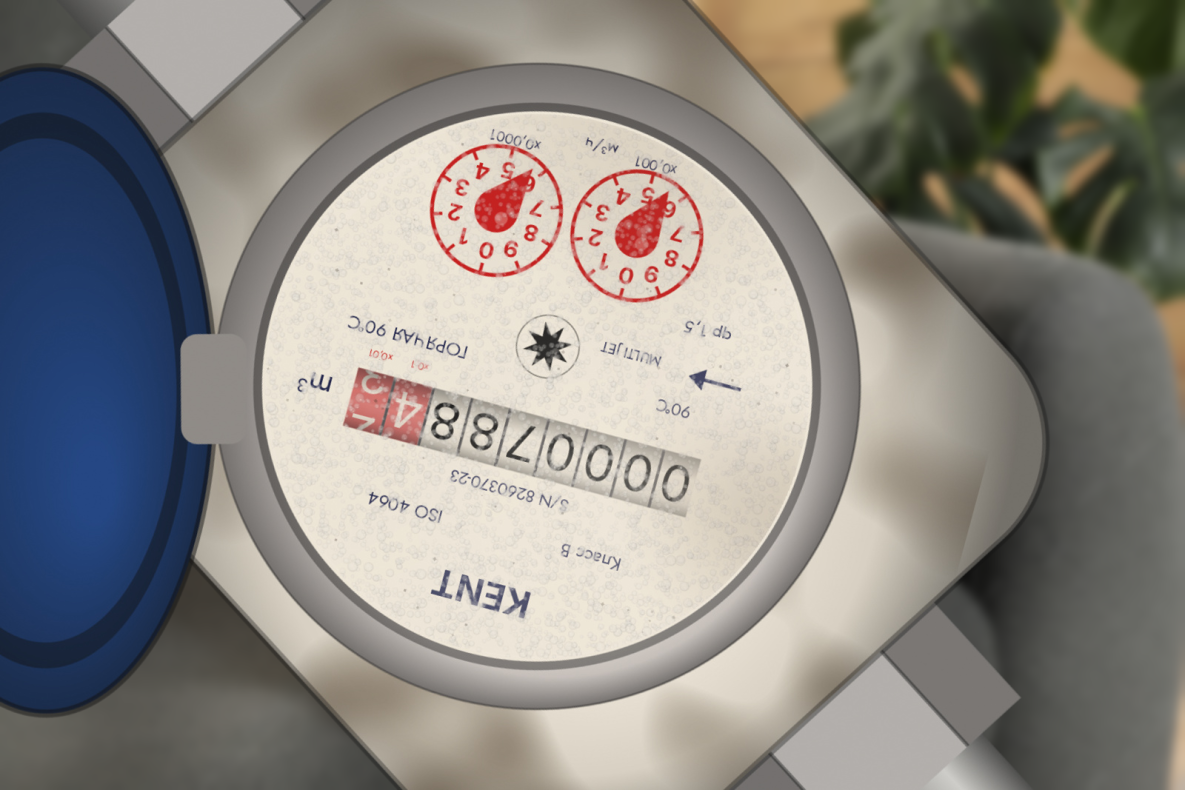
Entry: 788.4255; m³
